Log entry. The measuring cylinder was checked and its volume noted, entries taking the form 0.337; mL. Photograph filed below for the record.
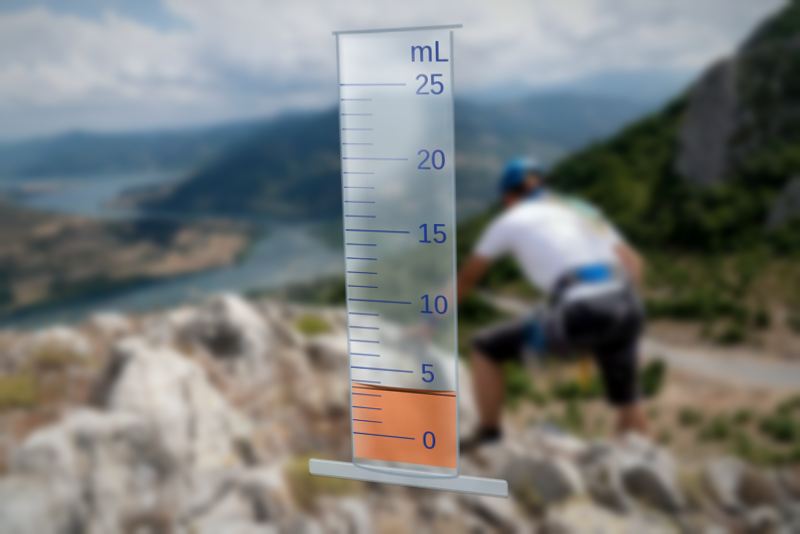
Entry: 3.5; mL
